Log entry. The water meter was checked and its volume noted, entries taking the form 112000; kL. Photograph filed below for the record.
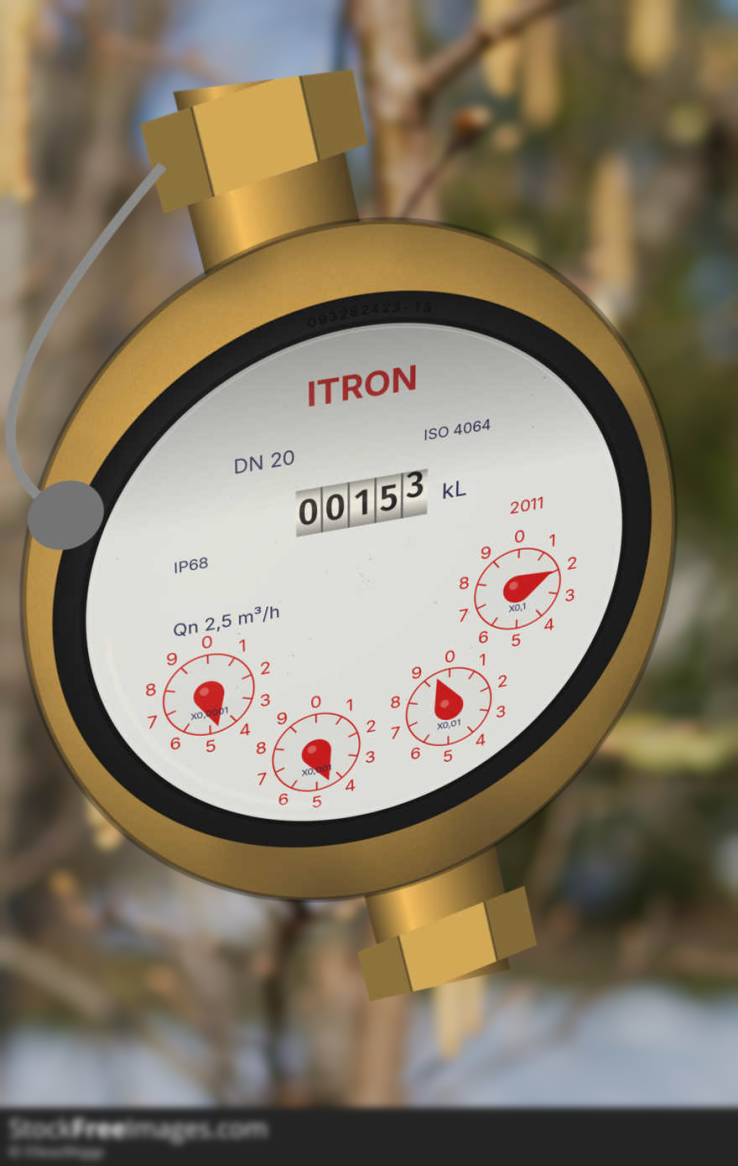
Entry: 153.1944; kL
